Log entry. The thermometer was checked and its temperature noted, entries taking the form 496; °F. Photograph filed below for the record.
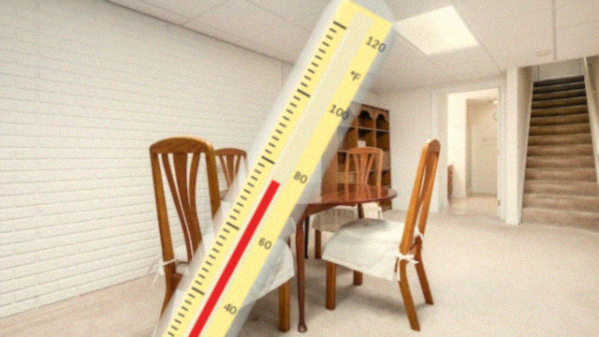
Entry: 76; °F
